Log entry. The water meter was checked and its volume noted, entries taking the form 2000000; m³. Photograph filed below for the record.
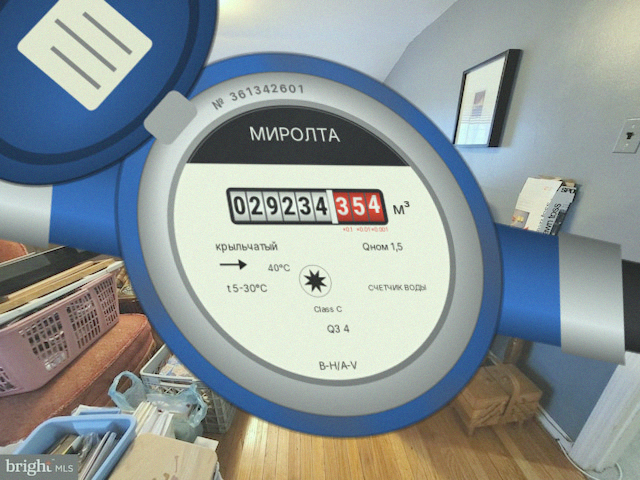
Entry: 29234.354; m³
